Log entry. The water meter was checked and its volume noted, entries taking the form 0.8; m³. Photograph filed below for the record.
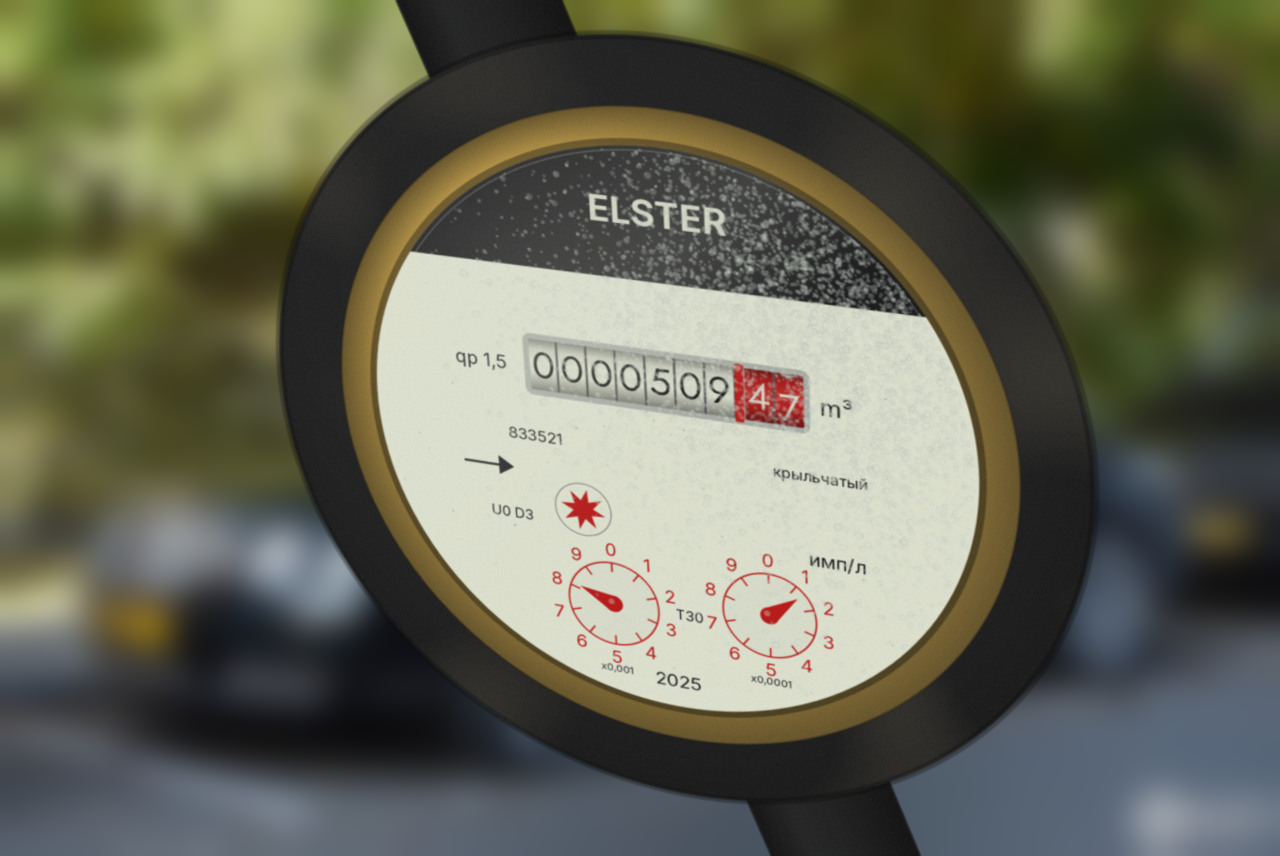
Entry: 509.4681; m³
